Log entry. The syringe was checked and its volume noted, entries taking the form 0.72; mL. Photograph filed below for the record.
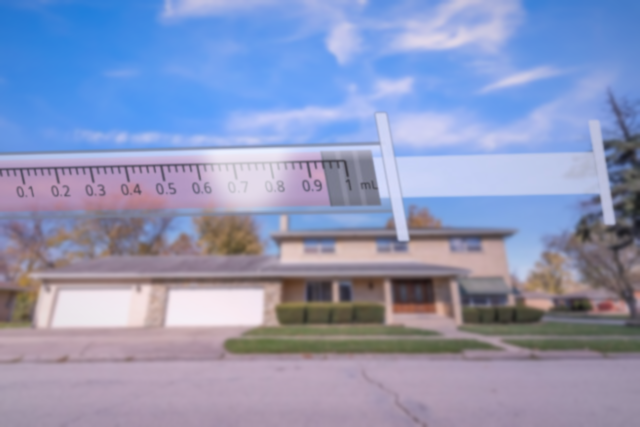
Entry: 0.94; mL
